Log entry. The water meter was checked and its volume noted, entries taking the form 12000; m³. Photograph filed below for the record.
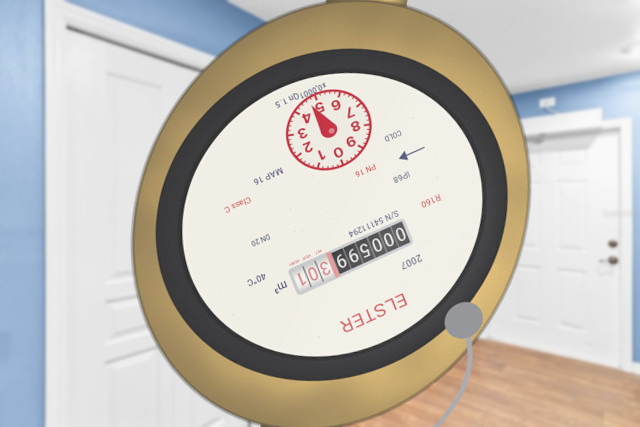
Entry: 599.3014; m³
